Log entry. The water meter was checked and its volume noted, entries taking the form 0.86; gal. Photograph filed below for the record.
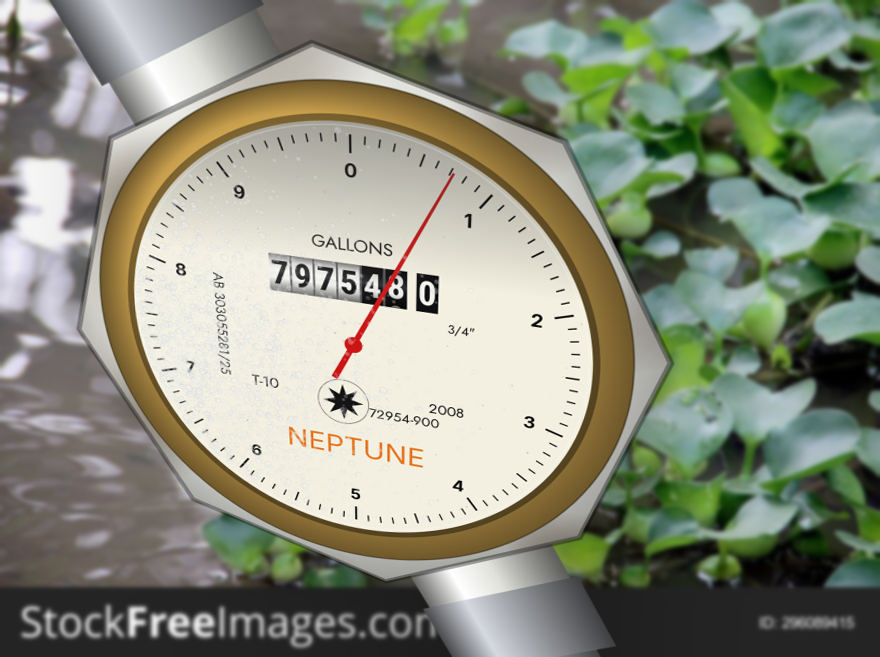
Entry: 7975480.7; gal
